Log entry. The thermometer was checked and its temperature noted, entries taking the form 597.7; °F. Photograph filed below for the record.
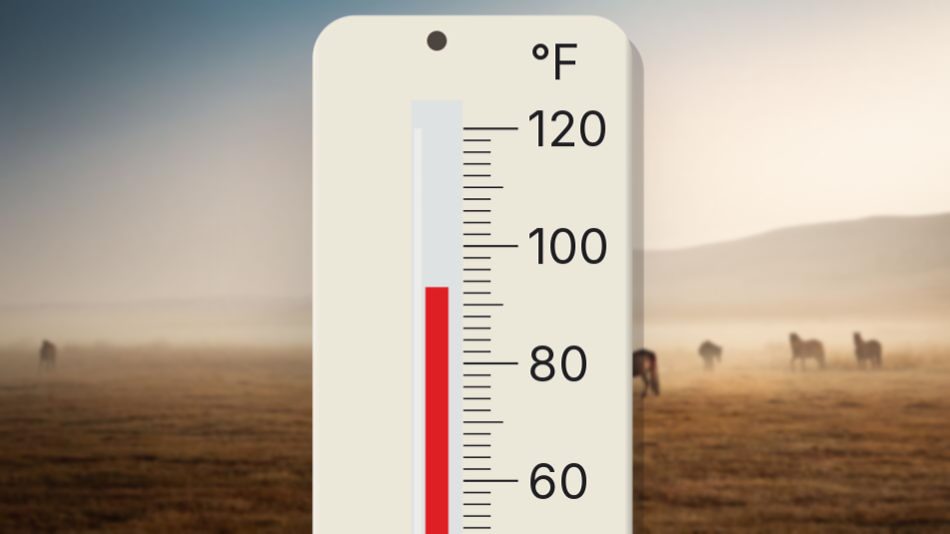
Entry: 93; °F
